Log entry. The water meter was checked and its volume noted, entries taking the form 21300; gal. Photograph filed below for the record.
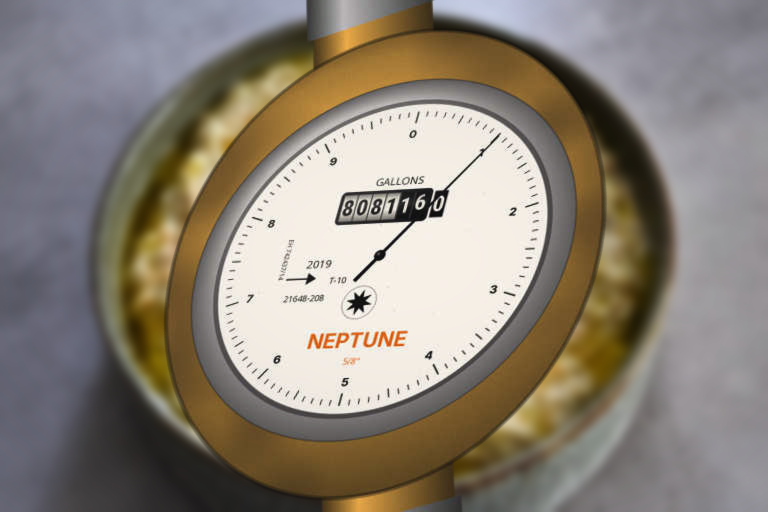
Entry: 8081161.0; gal
